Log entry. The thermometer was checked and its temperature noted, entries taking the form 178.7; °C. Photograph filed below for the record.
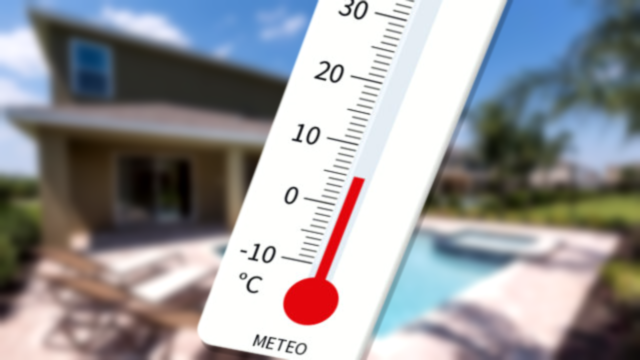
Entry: 5; °C
